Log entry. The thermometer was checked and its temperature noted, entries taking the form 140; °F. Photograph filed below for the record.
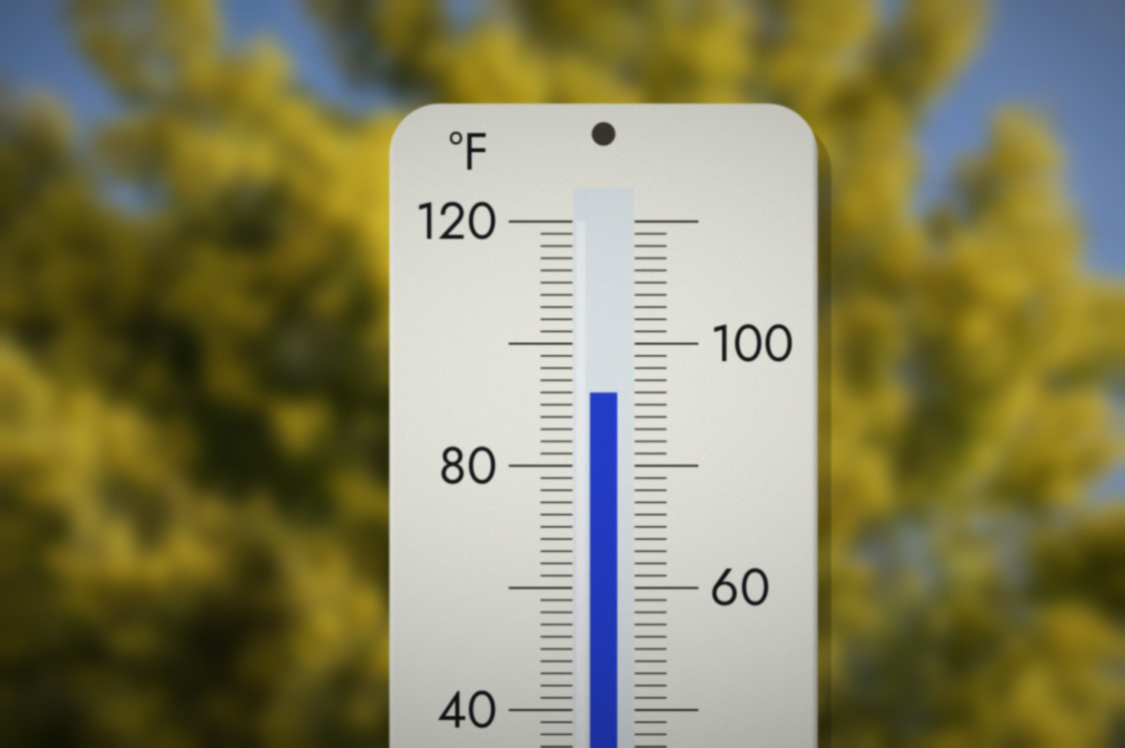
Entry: 92; °F
